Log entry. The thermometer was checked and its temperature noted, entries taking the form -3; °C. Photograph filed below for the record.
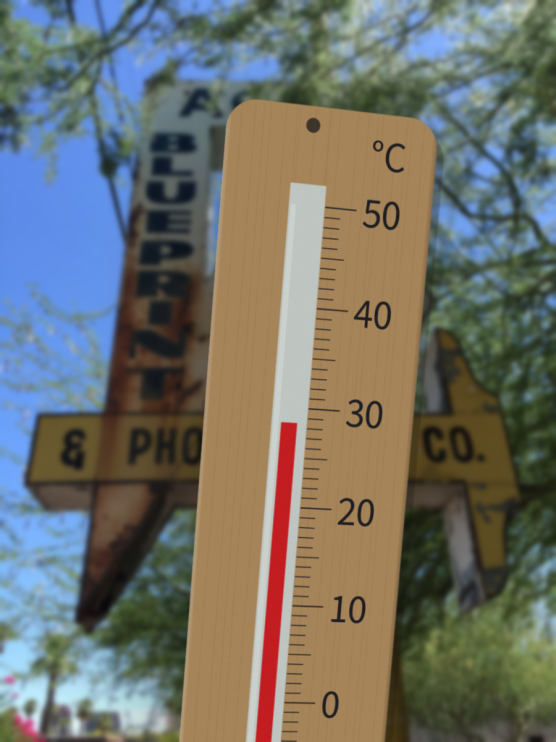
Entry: 28.5; °C
